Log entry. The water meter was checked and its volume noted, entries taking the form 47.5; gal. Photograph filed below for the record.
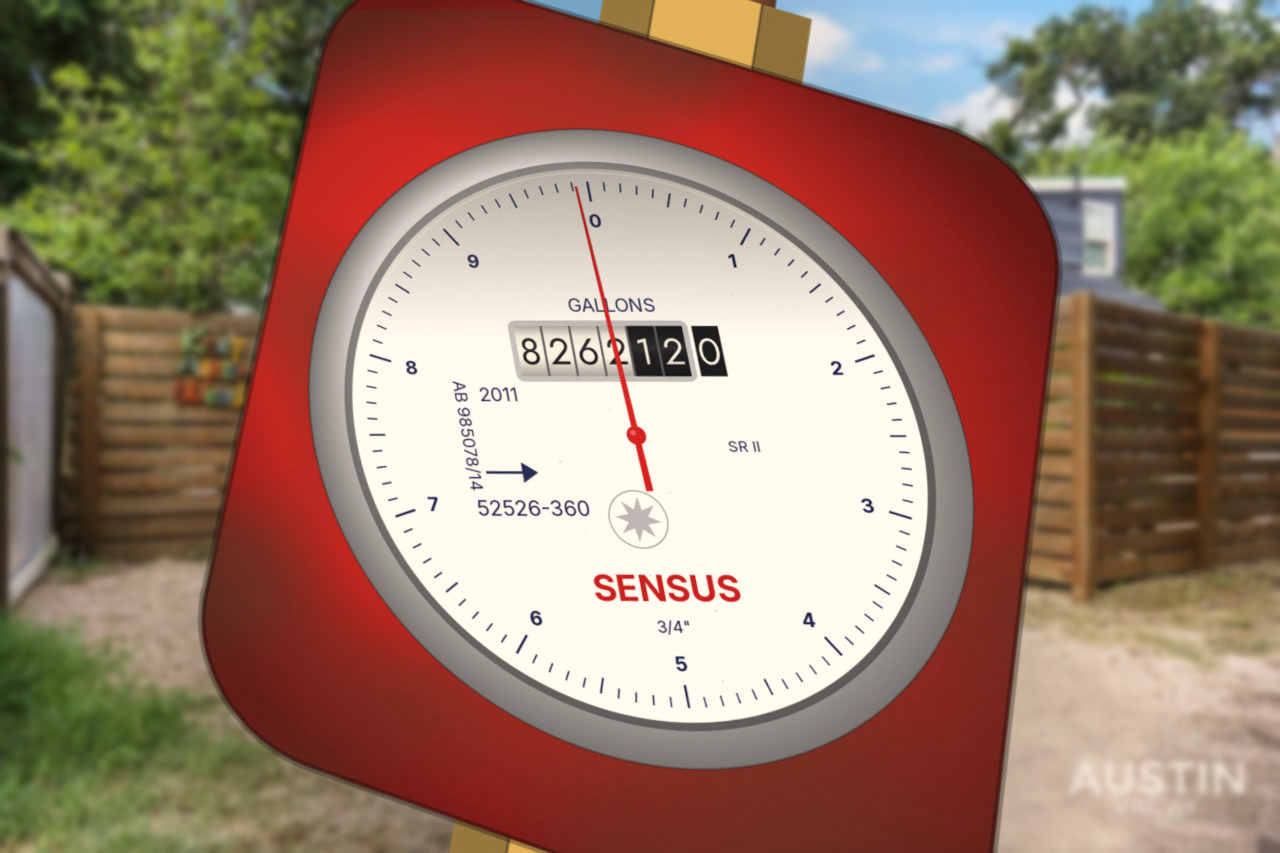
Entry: 8262119.9; gal
